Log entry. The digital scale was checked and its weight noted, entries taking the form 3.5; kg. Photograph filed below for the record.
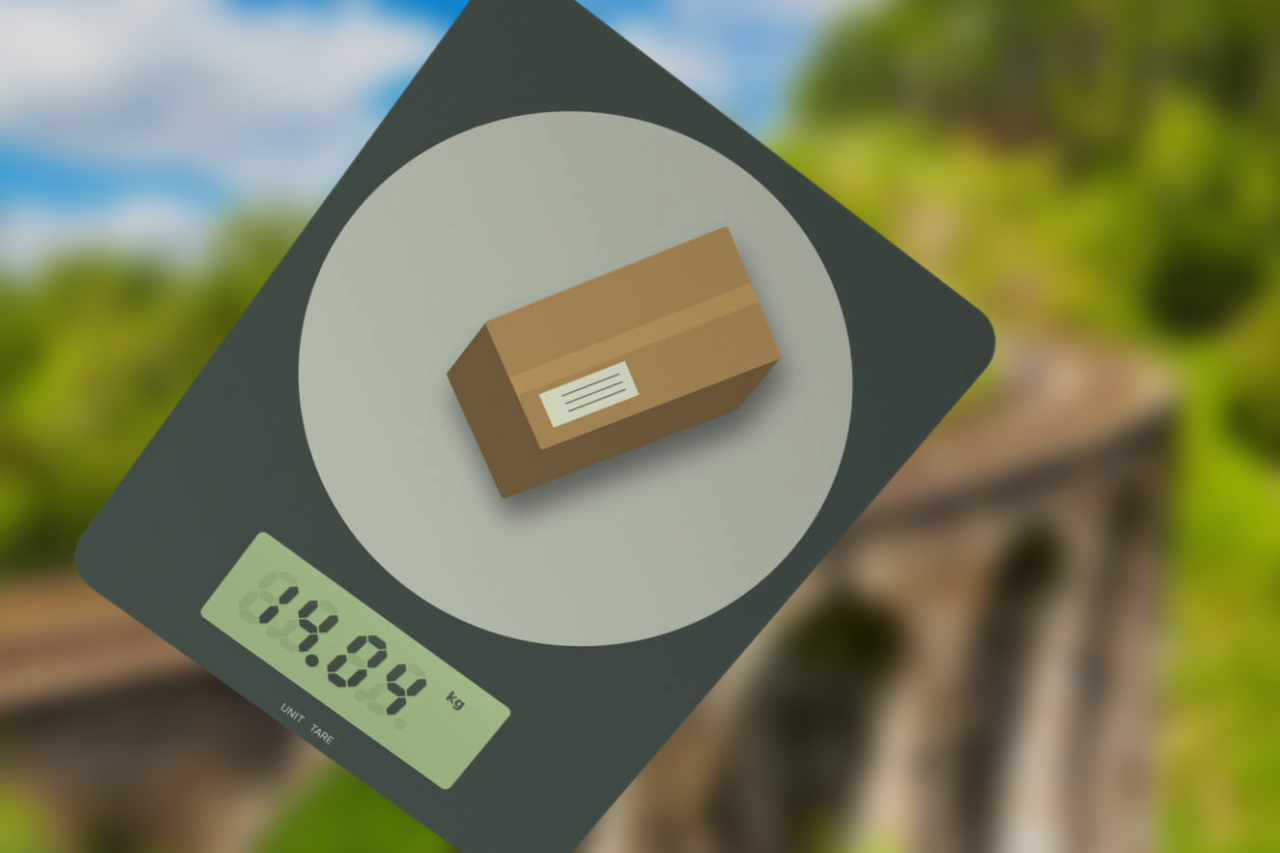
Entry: 14.04; kg
